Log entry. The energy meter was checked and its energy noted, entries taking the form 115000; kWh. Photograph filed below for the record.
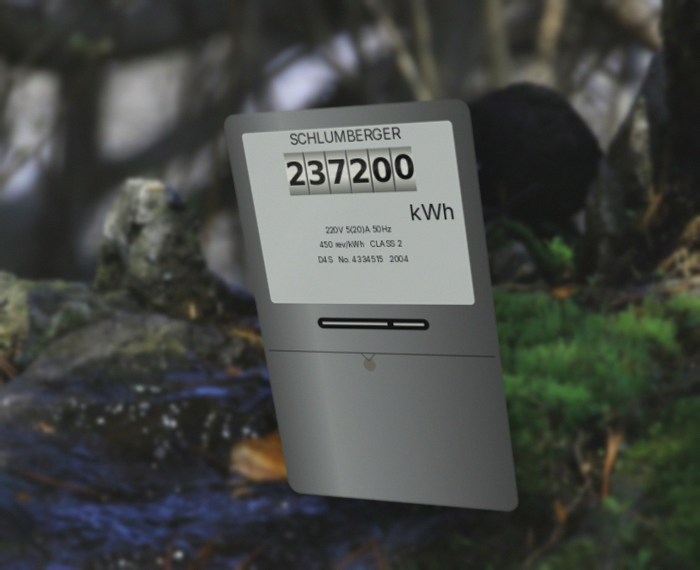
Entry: 237200; kWh
